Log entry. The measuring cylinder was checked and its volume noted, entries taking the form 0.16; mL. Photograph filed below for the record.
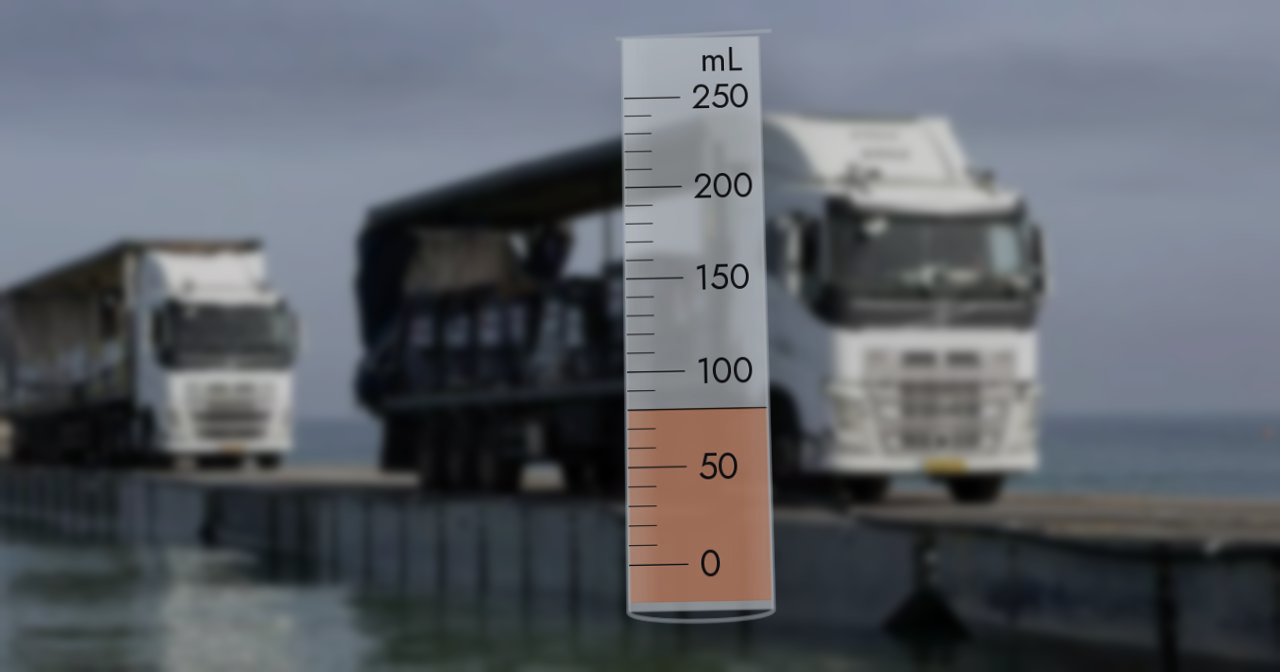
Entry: 80; mL
